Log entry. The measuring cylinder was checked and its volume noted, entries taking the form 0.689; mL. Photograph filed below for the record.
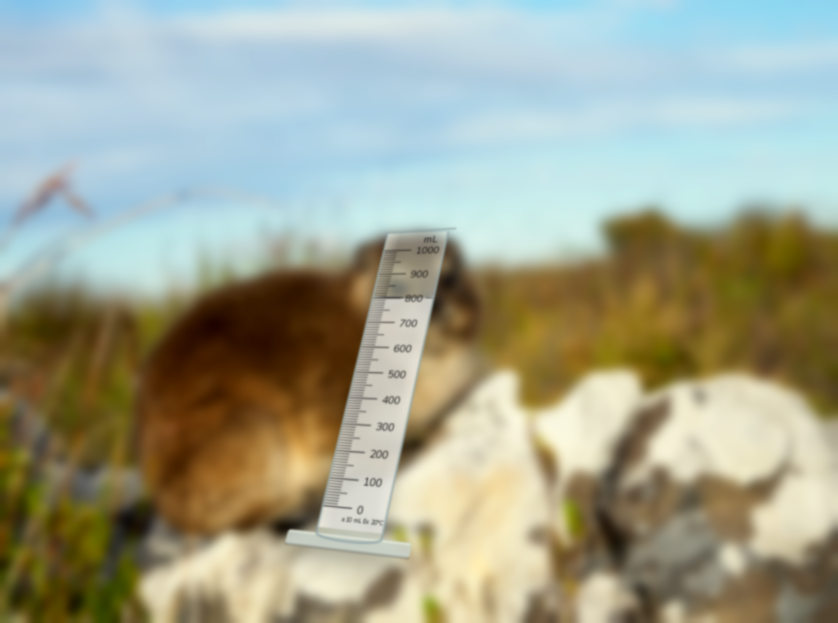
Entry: 800; mL
